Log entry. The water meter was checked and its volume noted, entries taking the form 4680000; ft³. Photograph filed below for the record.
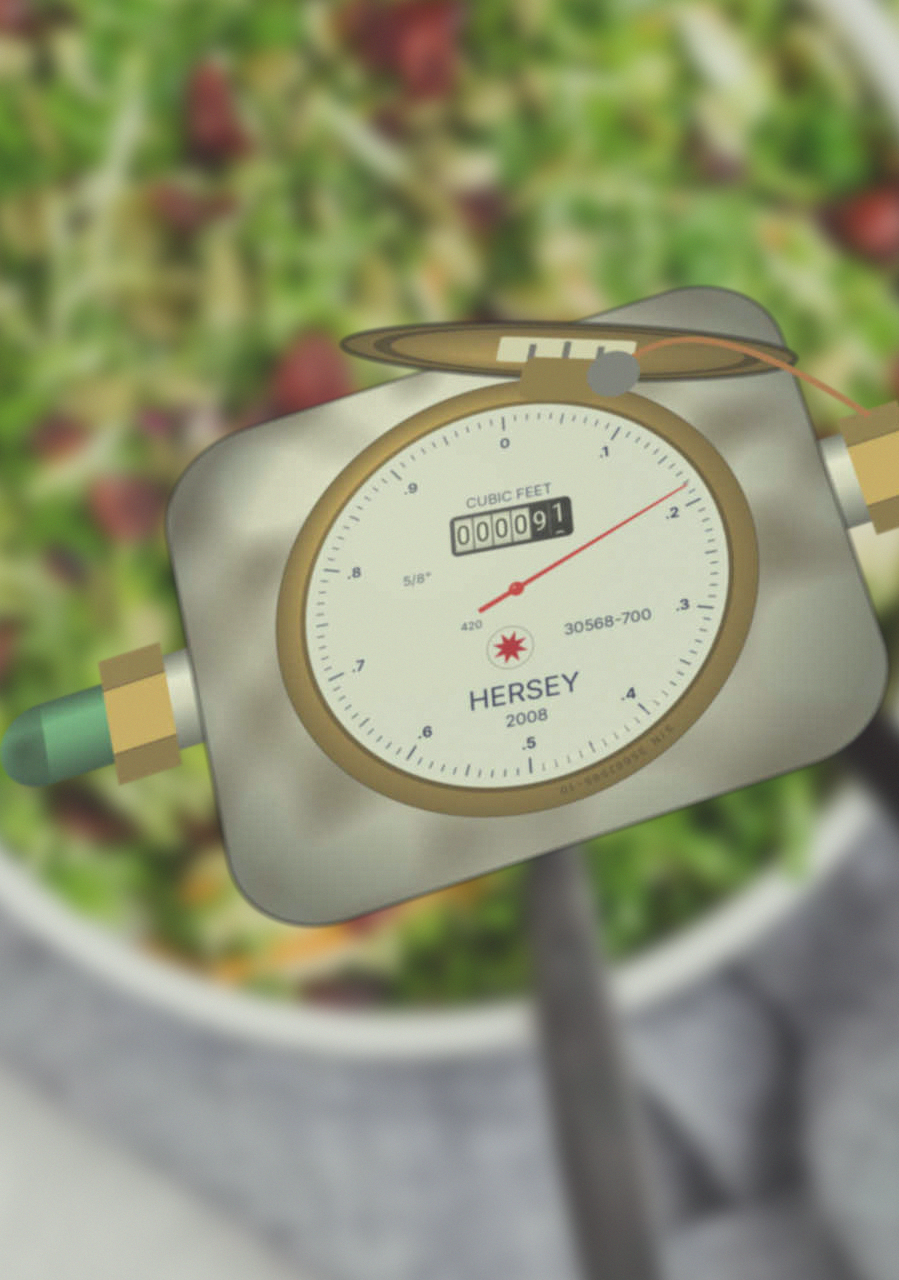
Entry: 91.18; ft³
